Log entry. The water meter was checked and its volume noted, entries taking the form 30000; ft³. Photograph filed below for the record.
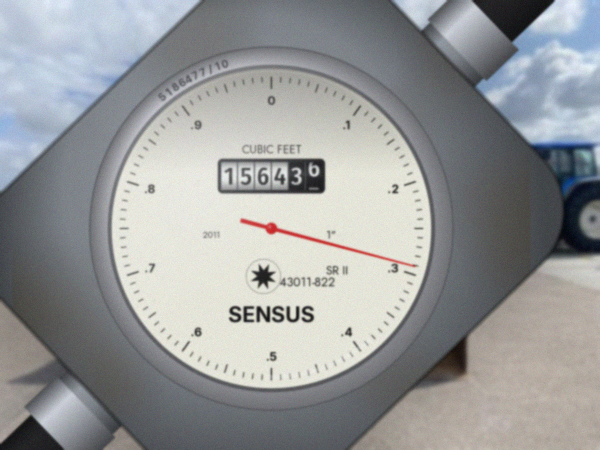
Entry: 156436.29; ft³
